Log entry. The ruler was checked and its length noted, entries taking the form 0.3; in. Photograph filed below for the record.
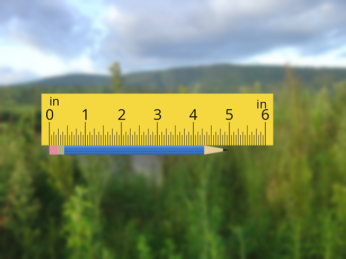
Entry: 5; in
